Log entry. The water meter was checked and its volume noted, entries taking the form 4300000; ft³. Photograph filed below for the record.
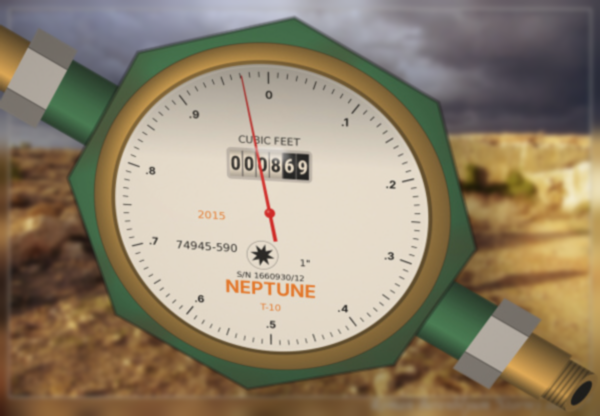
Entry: 868.97; ft³
